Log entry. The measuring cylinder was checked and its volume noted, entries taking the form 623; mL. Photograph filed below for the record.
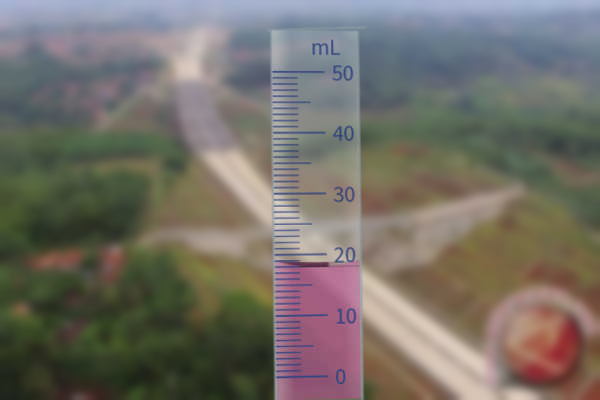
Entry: 18; mL
